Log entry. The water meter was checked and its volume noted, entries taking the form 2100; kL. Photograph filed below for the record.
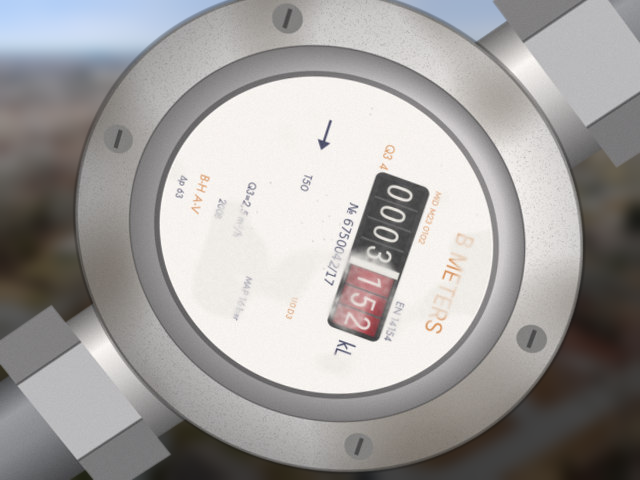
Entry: 3.152; kL
